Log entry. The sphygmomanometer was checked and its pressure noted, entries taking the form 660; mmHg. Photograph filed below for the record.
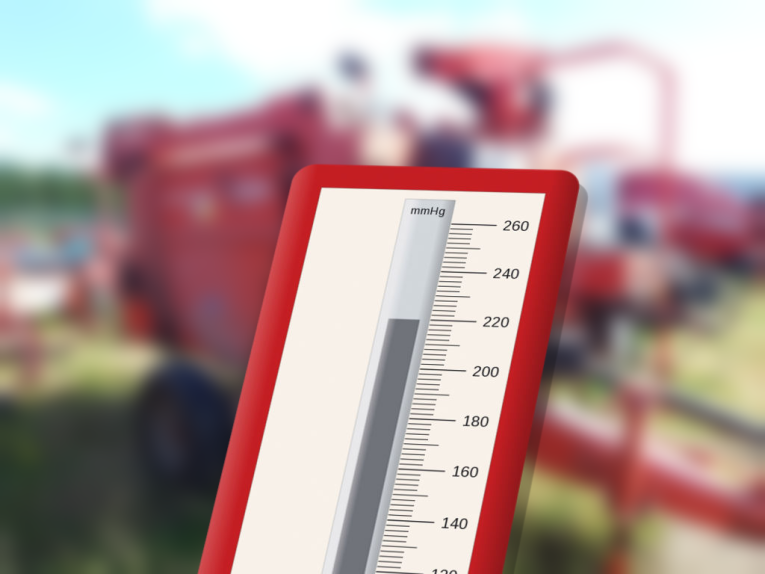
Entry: 220; mmHg
